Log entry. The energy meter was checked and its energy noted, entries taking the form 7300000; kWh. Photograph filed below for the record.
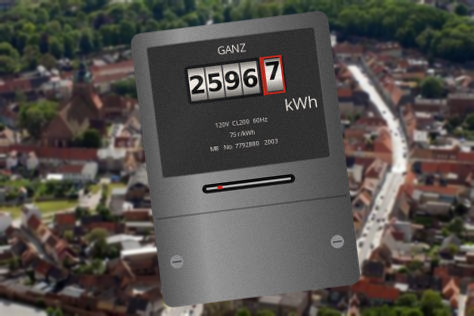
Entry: 2596.7; kWh
